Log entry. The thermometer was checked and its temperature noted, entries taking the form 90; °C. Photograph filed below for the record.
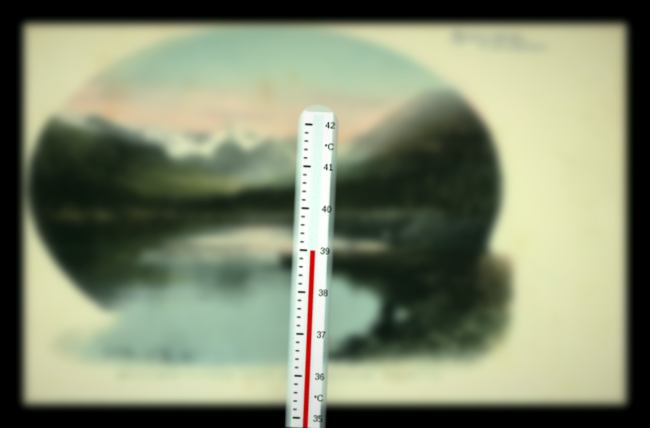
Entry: 39; °C
